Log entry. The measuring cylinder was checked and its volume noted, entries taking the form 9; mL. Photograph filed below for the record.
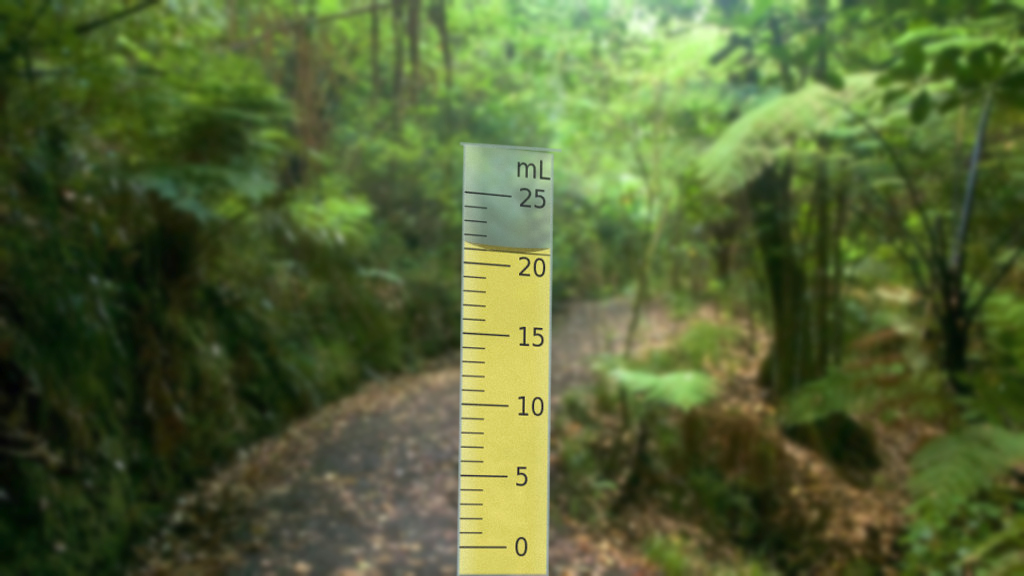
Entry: 21; mL
